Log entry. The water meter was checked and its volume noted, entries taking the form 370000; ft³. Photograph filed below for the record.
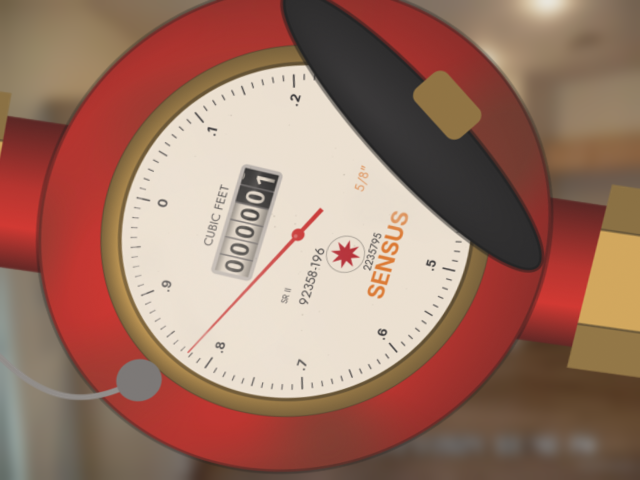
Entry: 0.82; ft³
